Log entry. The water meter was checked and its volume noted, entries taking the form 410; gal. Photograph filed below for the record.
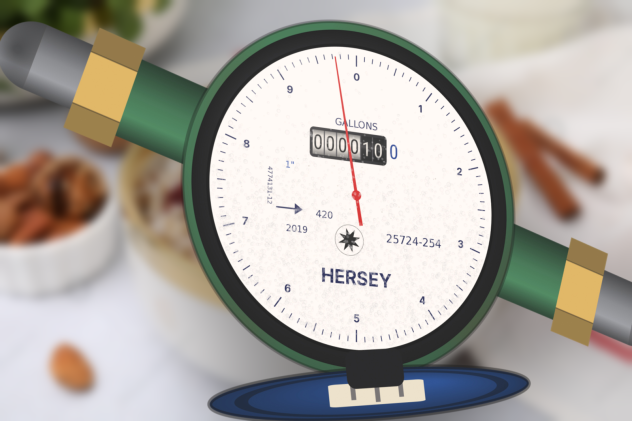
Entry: 99.7; gal
